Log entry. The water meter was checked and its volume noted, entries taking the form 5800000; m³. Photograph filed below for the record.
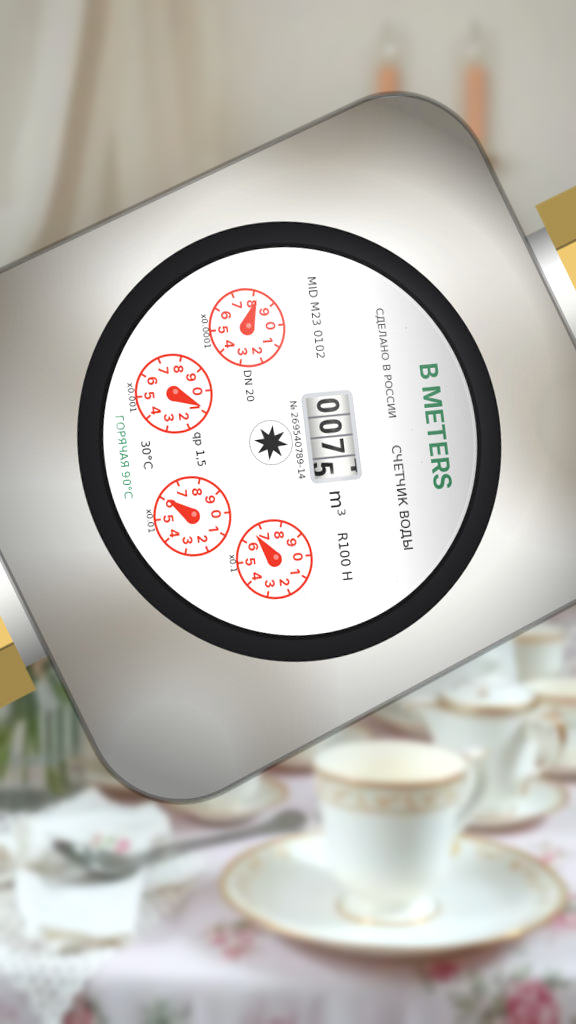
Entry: 74.6608; m³
